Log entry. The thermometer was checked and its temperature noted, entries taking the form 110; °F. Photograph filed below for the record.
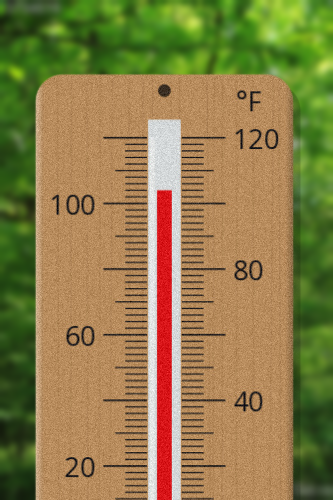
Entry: 104; °F
